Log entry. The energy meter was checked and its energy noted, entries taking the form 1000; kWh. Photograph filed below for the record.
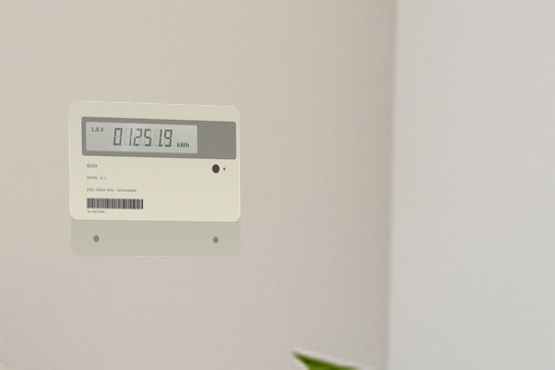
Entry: 1251.9; kWh
